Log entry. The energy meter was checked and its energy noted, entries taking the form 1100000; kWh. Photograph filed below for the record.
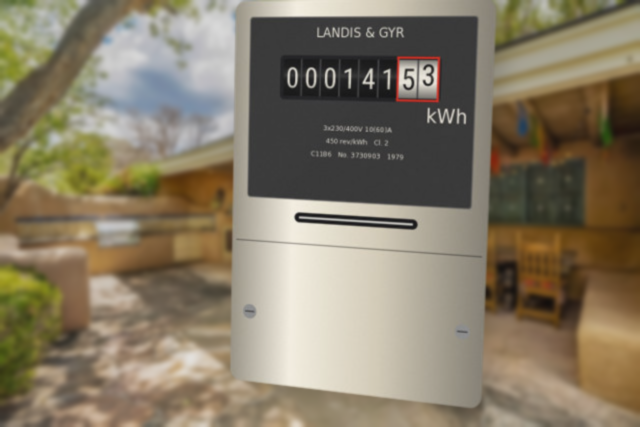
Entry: 141.53; kWh
